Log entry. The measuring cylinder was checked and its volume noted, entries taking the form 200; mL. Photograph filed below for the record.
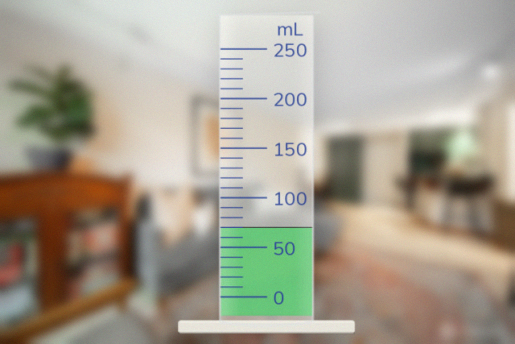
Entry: 70; mL
